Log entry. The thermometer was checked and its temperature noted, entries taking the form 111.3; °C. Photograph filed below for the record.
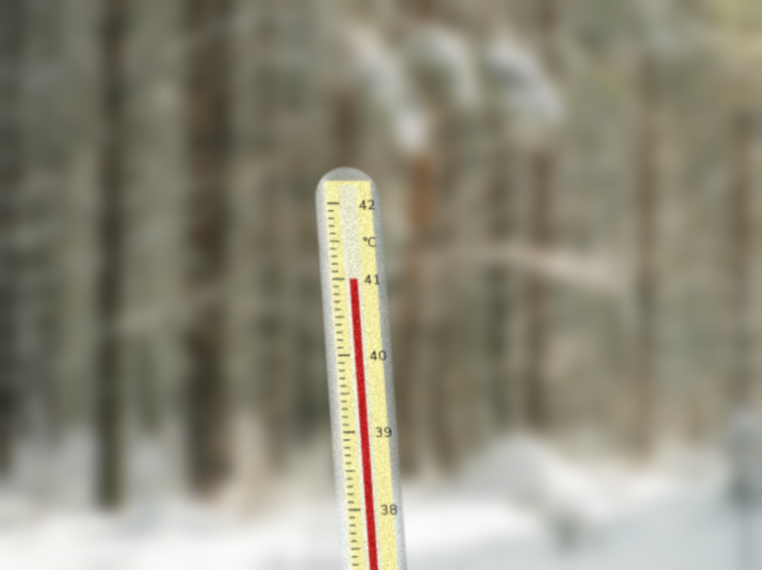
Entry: 41; °C
